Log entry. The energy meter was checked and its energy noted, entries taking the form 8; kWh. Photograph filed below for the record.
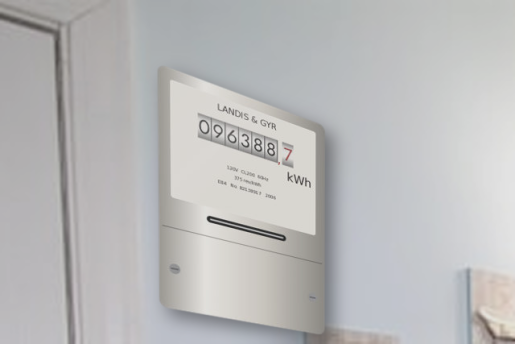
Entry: 96388.7; kWh
